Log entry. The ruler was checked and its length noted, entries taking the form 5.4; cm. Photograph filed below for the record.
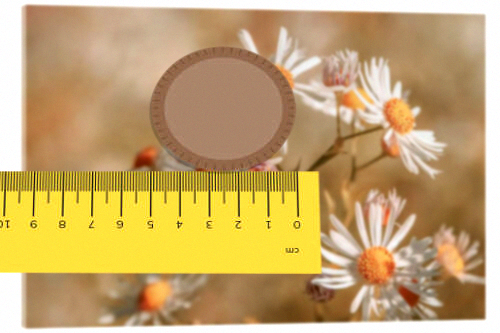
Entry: 5; cm
